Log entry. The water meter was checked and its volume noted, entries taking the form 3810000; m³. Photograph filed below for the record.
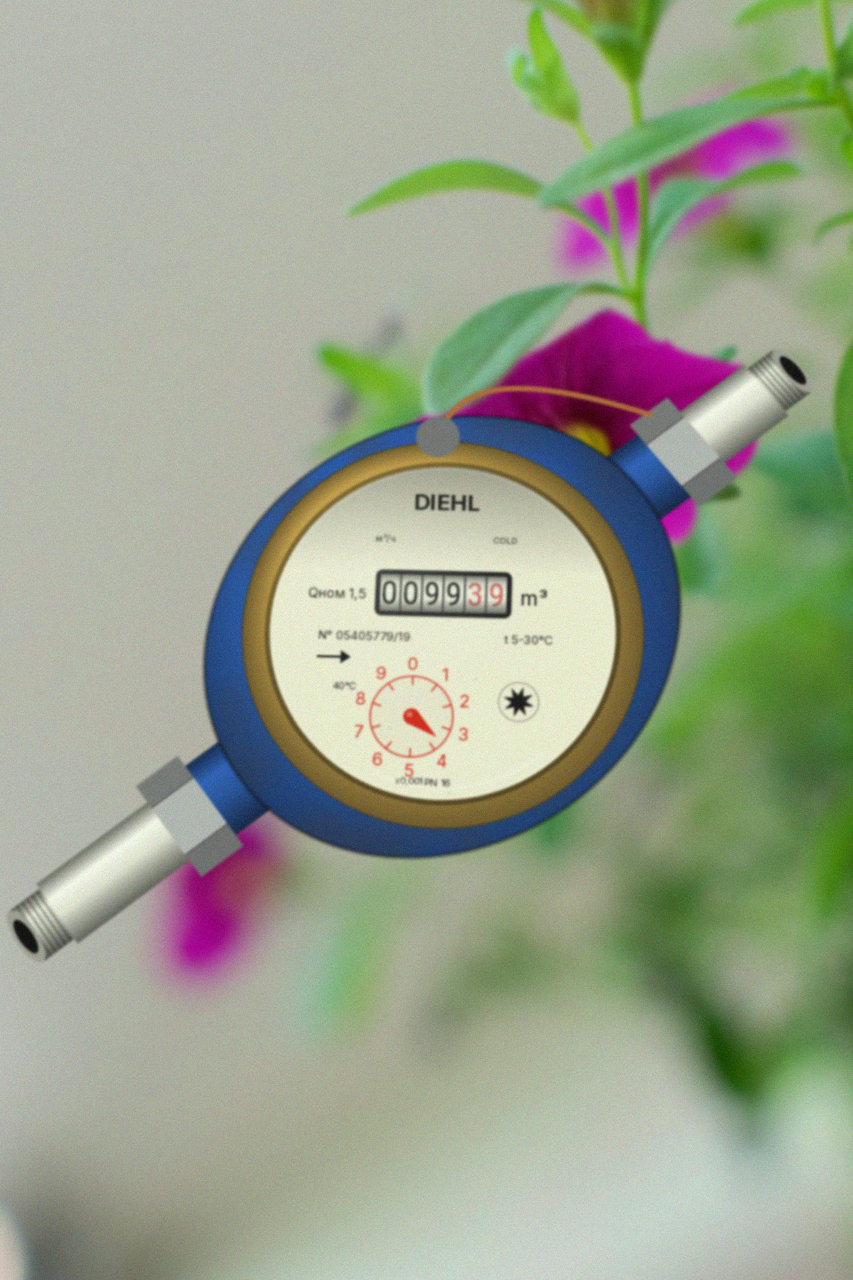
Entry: 99.393; m³
